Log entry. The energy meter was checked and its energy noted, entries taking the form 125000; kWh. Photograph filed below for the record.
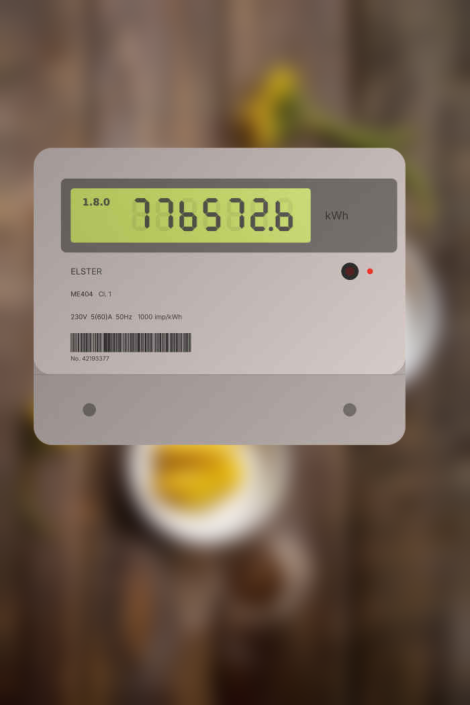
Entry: 776572.6; kWh
